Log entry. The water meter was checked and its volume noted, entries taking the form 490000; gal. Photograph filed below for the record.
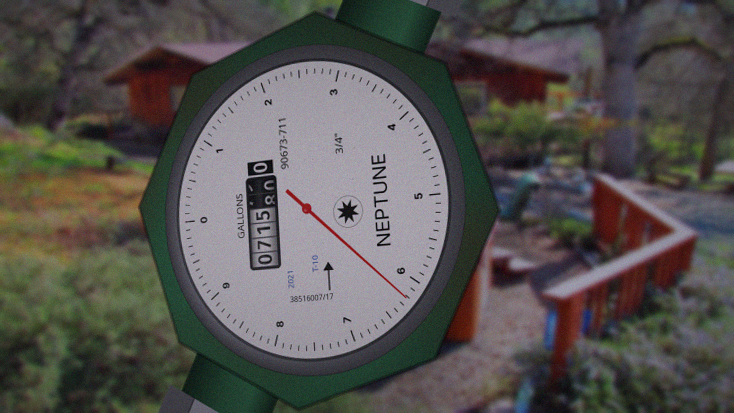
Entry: 715796.2; gal
